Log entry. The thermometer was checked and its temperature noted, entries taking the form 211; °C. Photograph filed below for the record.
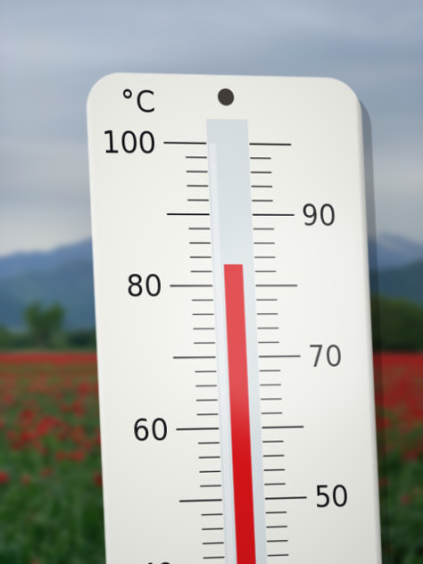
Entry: 83; °C
